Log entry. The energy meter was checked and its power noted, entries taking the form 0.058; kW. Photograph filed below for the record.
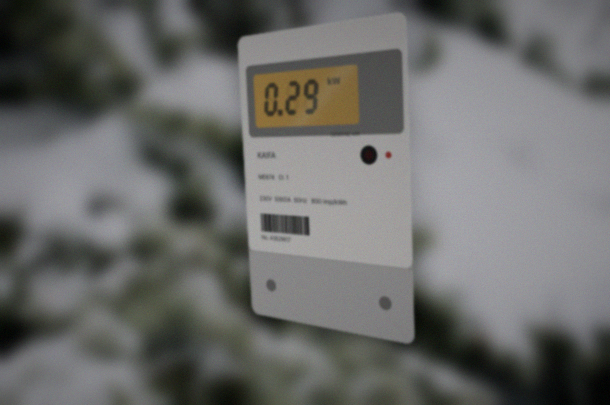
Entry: 0.29; kW
